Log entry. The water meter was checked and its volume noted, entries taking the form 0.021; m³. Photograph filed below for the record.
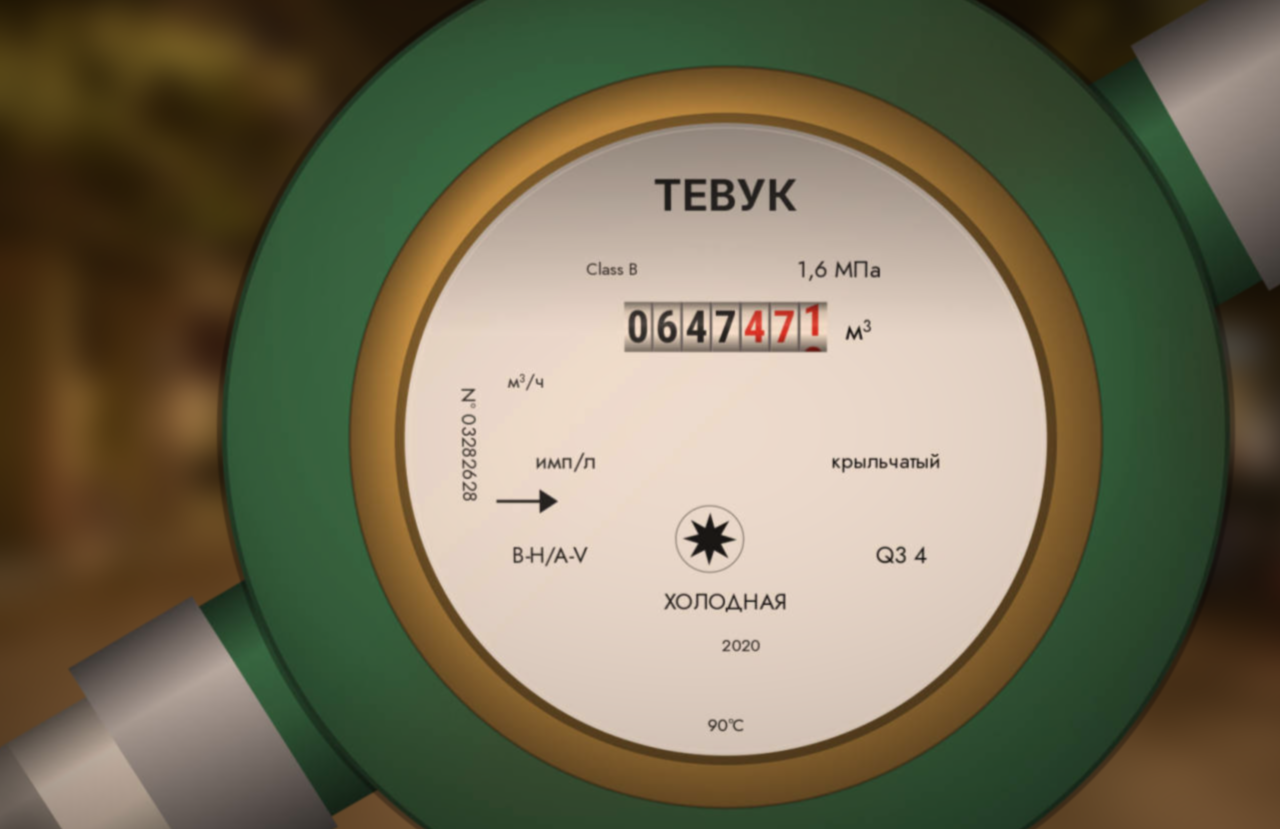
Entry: 647.471; m³
